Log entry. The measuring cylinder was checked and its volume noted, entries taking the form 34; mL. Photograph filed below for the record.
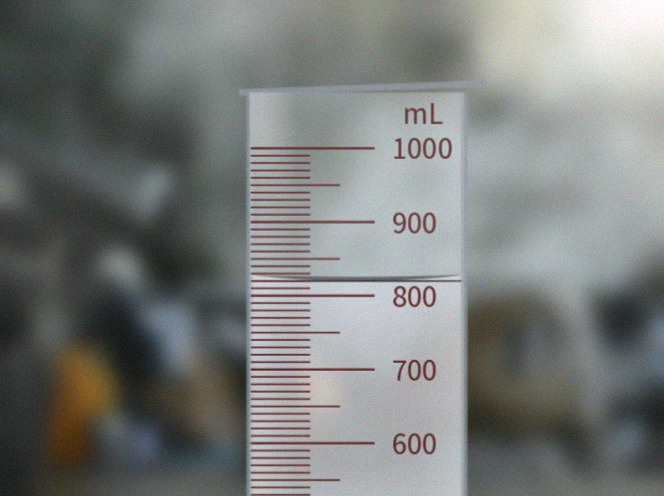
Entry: 820; mL
